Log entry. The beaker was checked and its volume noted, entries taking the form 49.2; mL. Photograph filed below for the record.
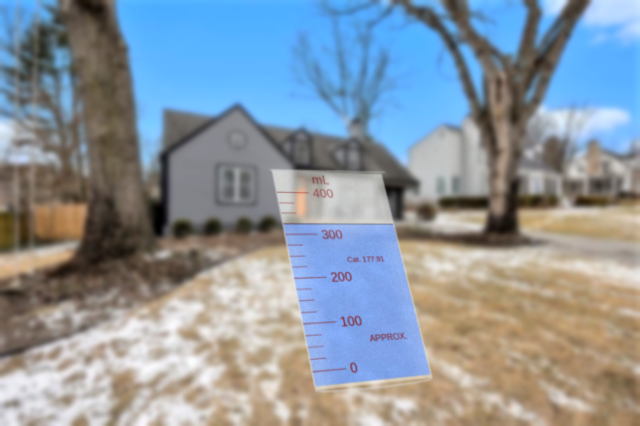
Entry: 325; mL
